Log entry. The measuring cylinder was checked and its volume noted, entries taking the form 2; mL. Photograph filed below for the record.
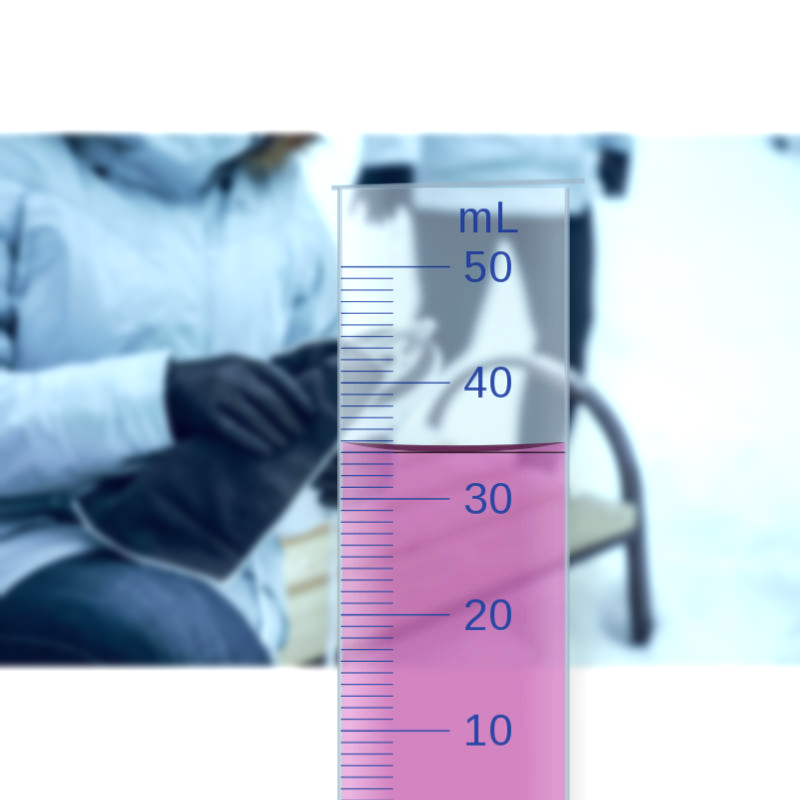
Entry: 34; mL
